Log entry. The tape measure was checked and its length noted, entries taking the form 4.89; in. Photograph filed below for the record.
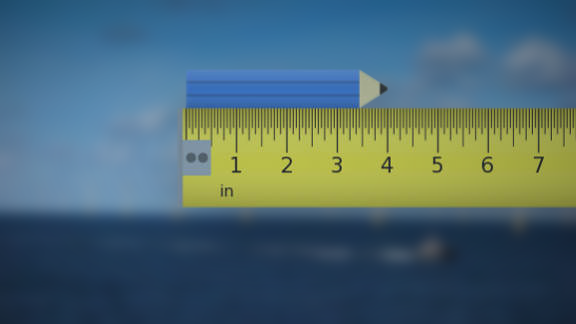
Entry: 4; in
